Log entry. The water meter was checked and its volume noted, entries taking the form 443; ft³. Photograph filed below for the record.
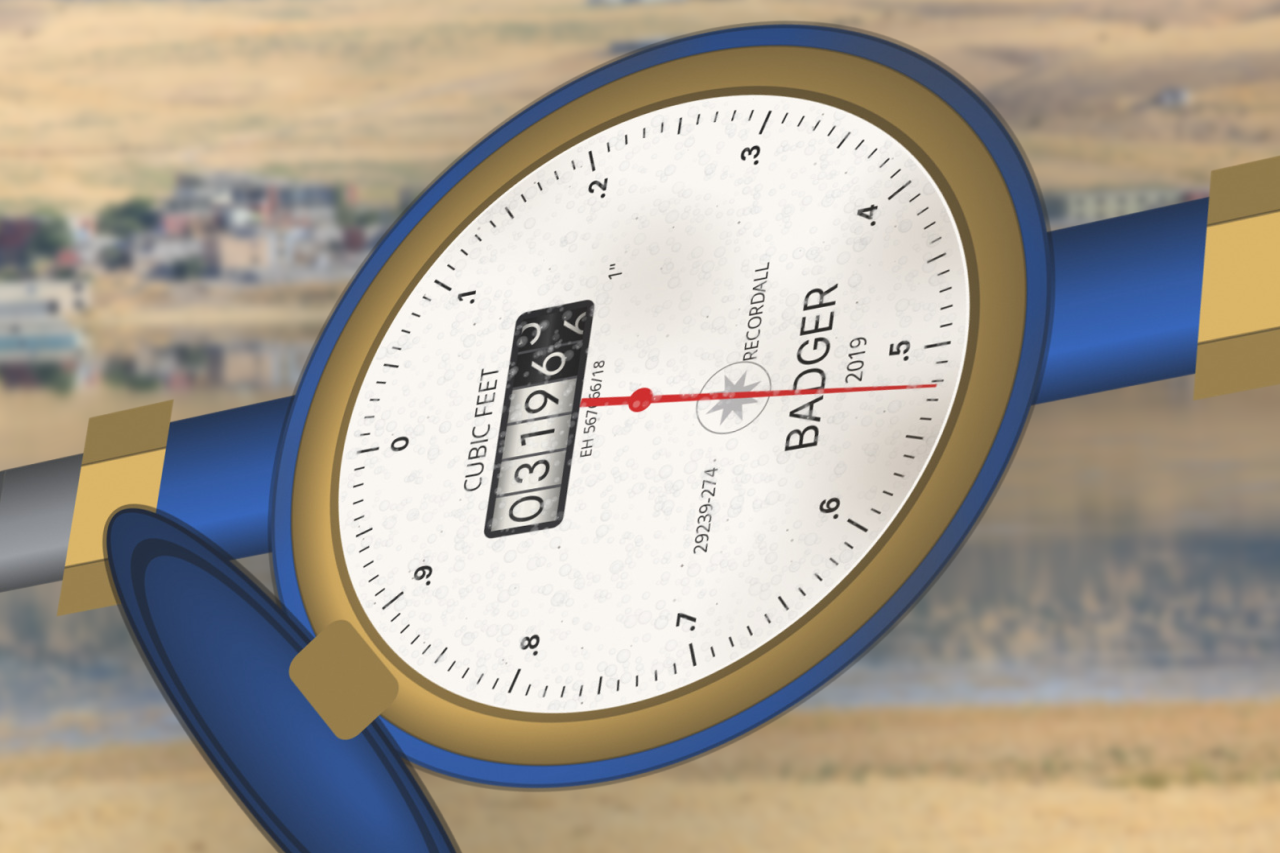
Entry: 31965.52; ft³
